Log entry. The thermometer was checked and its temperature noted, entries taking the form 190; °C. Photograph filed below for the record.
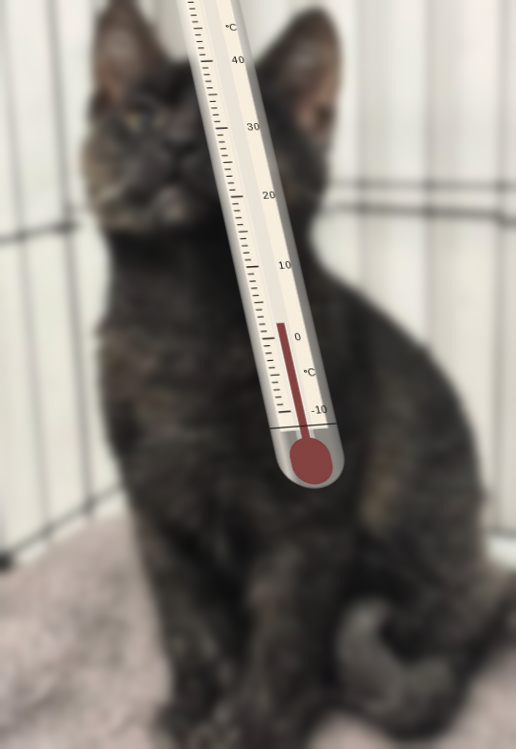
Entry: 2; °C
